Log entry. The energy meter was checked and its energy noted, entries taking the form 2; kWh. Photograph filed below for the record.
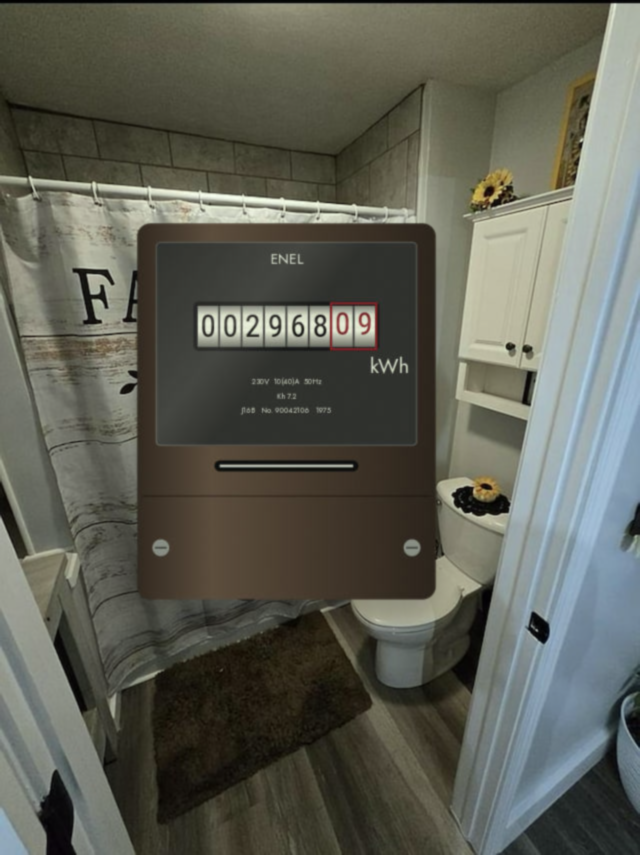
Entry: 2968.09; kWh
